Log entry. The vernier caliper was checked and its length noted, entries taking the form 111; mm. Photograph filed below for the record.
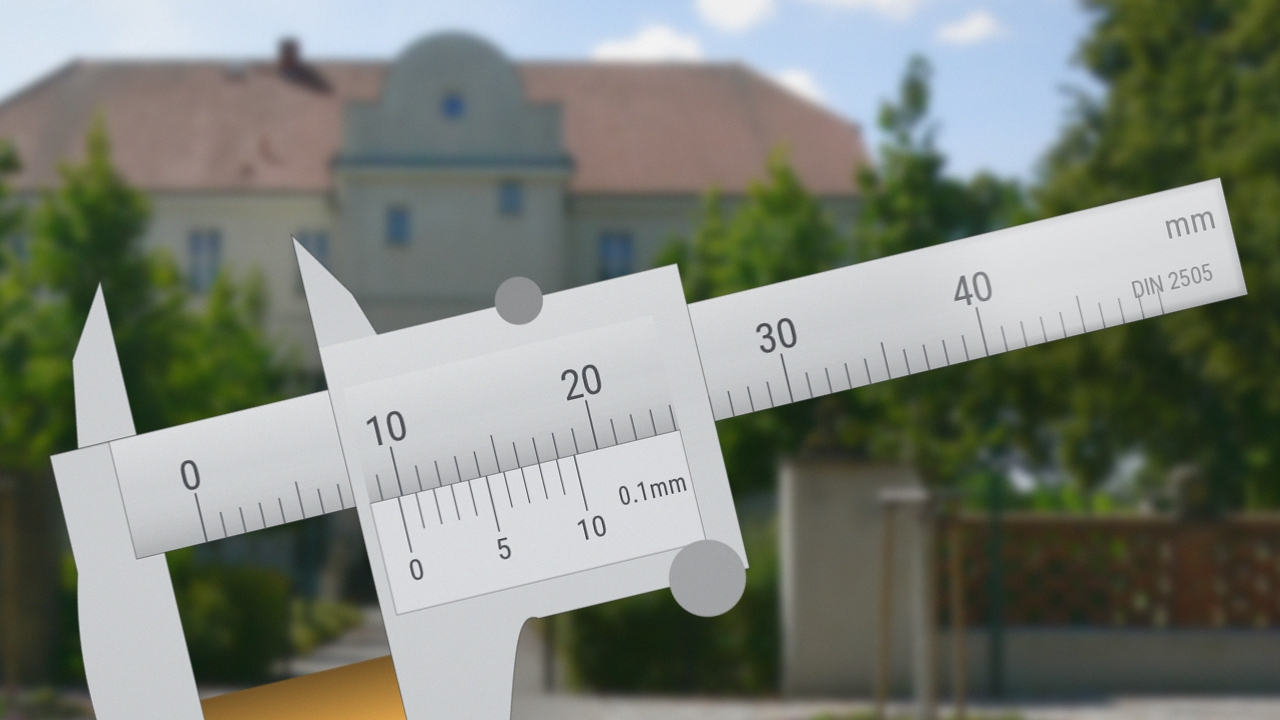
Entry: 9.8; mm
